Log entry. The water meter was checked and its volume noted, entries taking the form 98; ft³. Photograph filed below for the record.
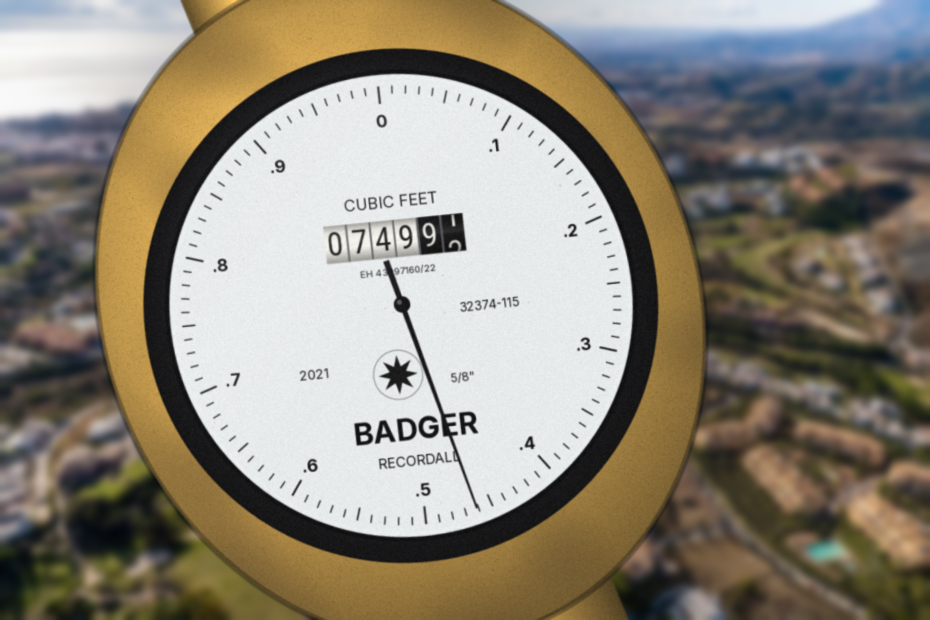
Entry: 74991.46; ft³
